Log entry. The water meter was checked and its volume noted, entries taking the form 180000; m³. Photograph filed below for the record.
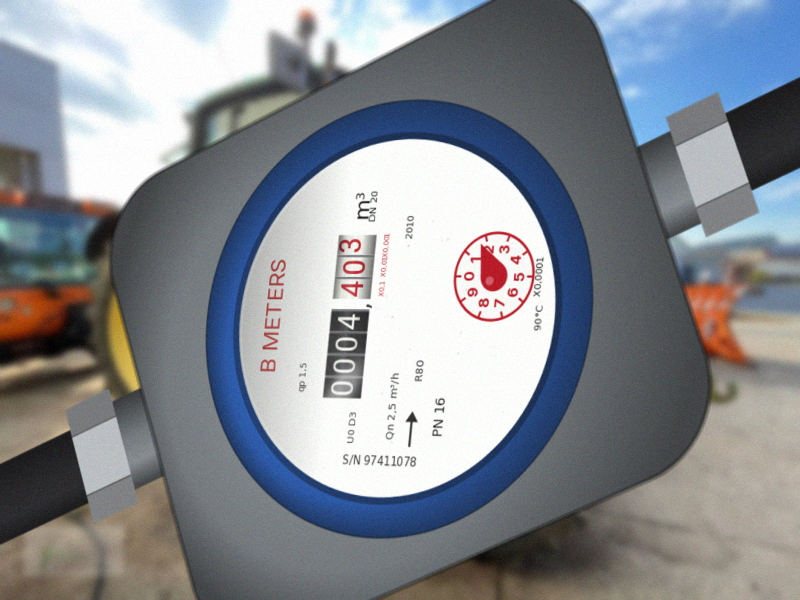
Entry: 4.4031; m³
